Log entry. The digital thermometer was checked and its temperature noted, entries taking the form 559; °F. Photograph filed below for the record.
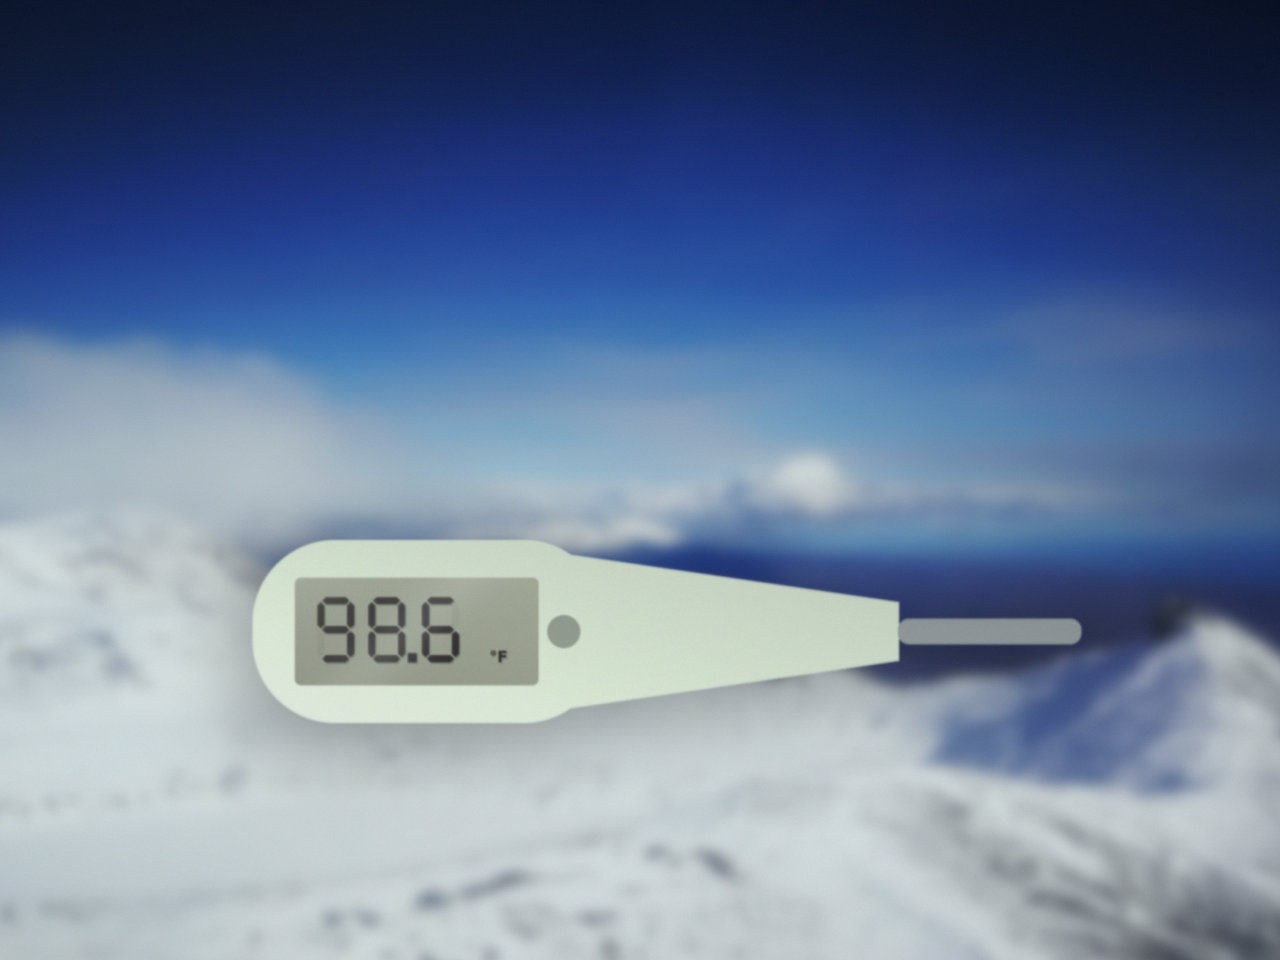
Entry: 98.6; °F
